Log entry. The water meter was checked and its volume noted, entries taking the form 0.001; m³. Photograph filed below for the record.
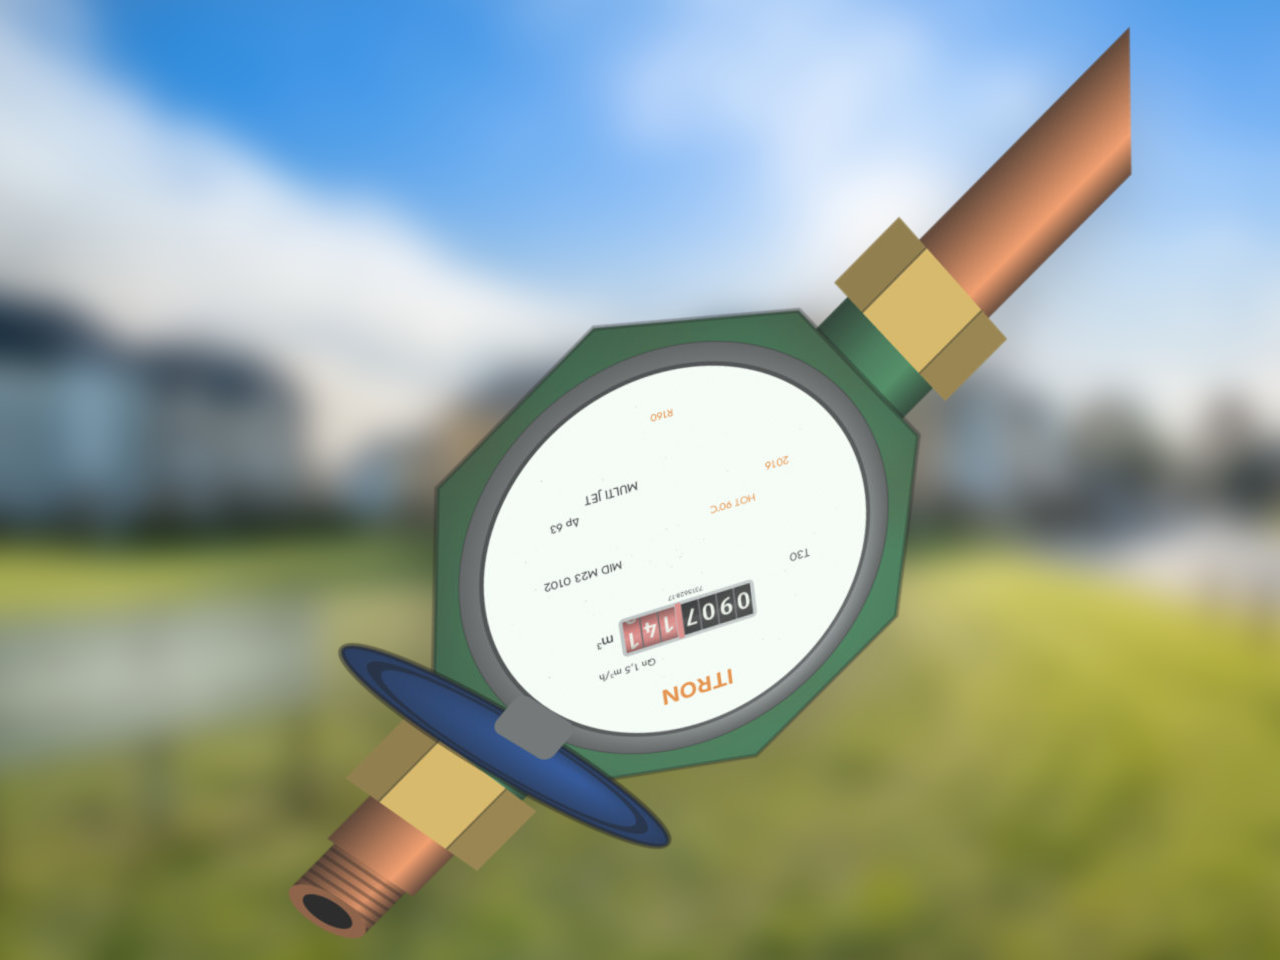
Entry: 907.141; m³
